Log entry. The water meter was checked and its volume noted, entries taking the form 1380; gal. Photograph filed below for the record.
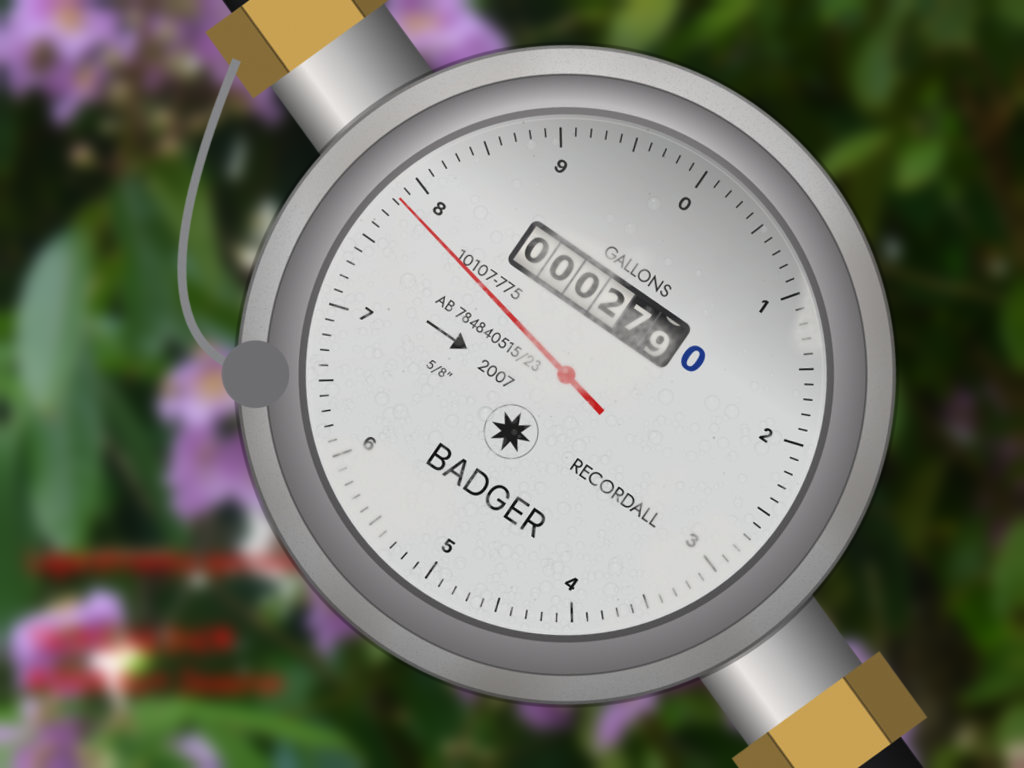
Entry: 2787.8; gal
